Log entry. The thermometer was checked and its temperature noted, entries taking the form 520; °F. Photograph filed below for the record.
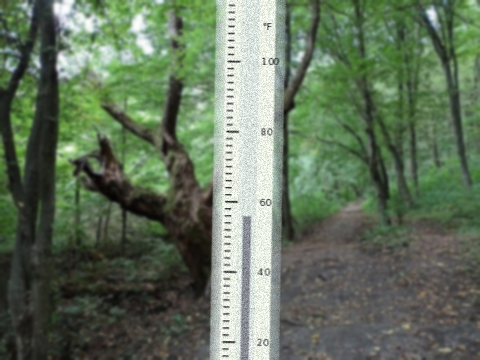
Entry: 56; °F
